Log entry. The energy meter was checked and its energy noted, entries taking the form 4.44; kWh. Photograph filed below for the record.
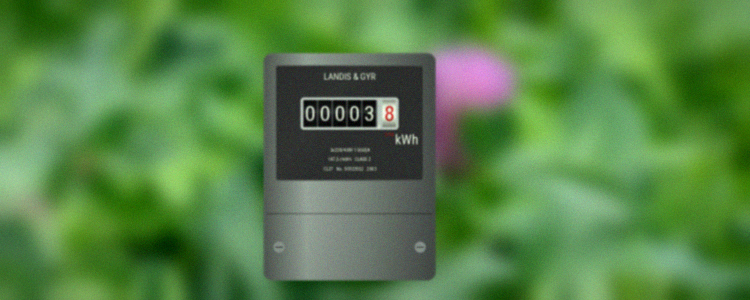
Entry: 3.8; kWh
